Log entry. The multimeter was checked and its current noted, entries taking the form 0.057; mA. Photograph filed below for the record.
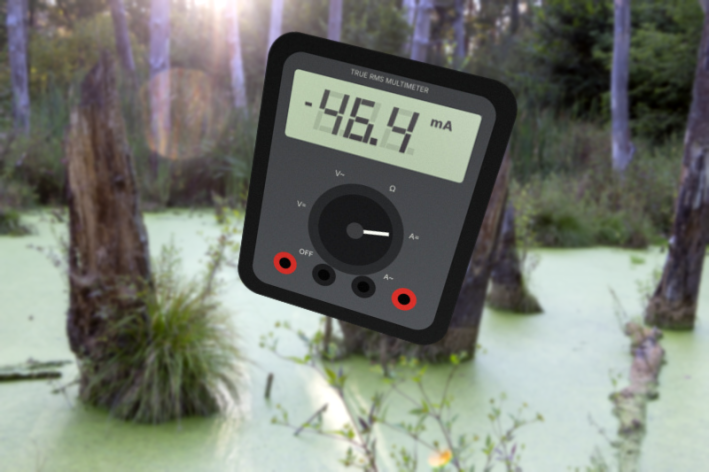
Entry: -46.4; mA
